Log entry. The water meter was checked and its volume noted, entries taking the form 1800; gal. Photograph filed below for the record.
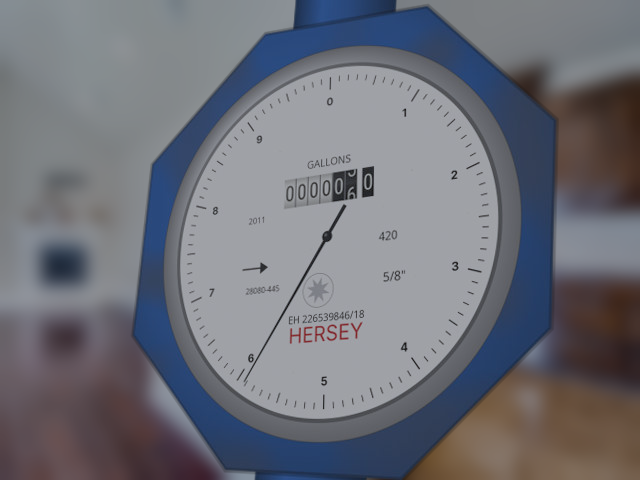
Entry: 55.9; gal
